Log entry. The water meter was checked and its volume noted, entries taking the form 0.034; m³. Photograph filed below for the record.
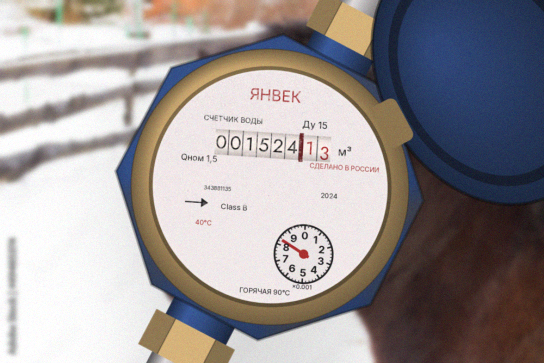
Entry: 1524.128; m³
